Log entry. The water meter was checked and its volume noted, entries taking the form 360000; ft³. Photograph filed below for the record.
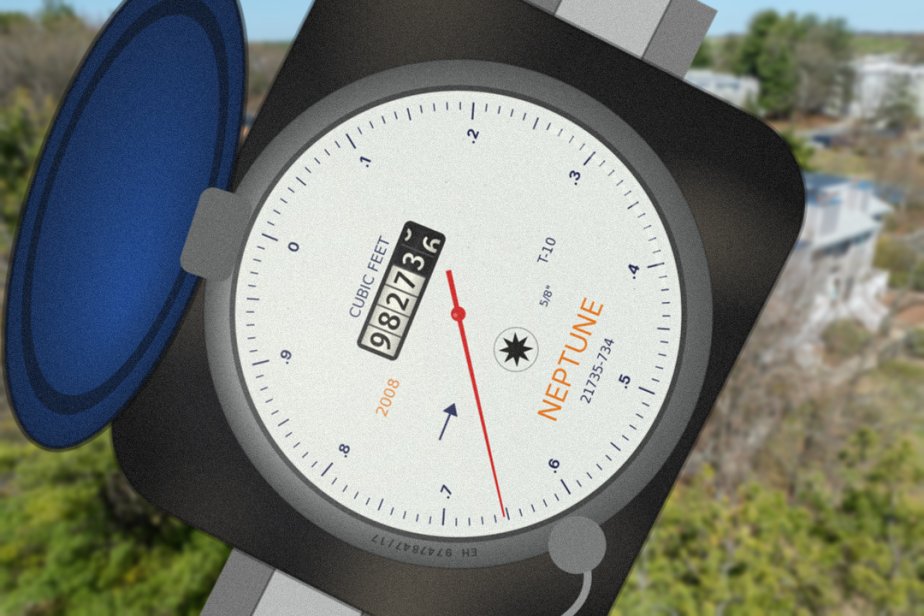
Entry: 982735.65; ft³
